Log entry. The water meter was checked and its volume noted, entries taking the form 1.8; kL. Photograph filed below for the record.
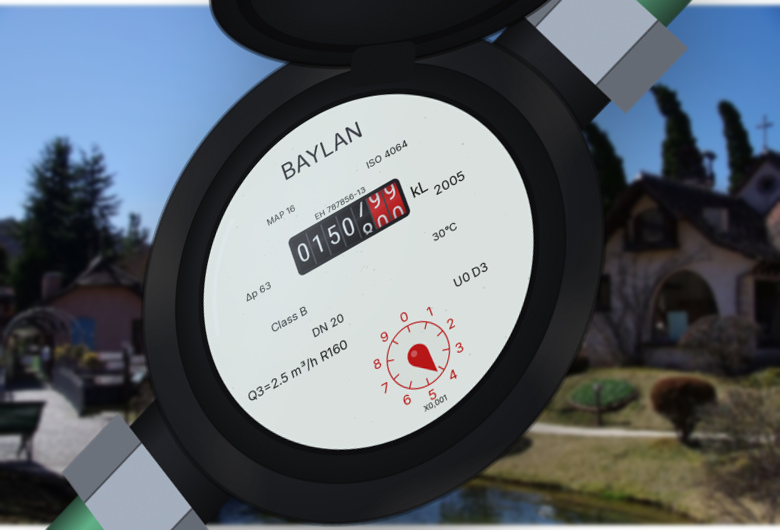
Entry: 1507.994; kL
